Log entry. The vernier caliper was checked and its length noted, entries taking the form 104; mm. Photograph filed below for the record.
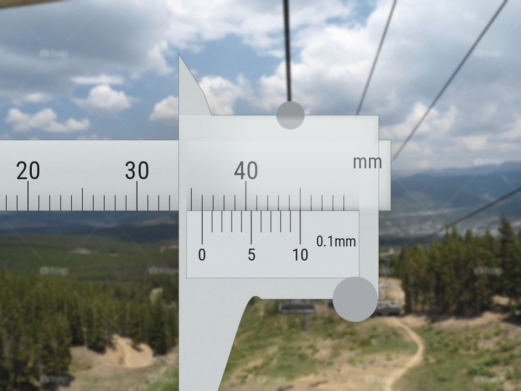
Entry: 36.0; mm
